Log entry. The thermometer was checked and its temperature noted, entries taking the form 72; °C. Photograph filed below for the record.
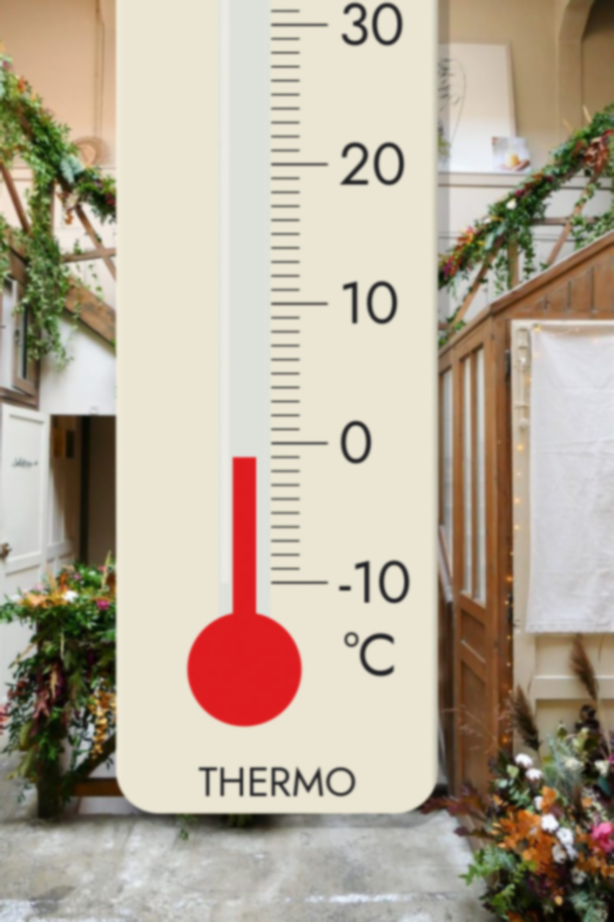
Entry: -1; °C
